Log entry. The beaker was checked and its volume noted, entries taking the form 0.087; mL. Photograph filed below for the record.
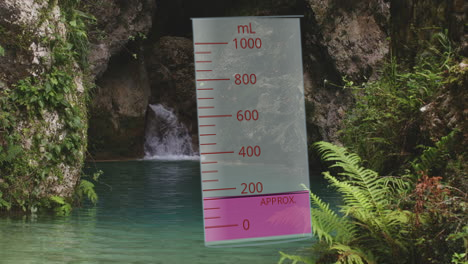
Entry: 150; mL
